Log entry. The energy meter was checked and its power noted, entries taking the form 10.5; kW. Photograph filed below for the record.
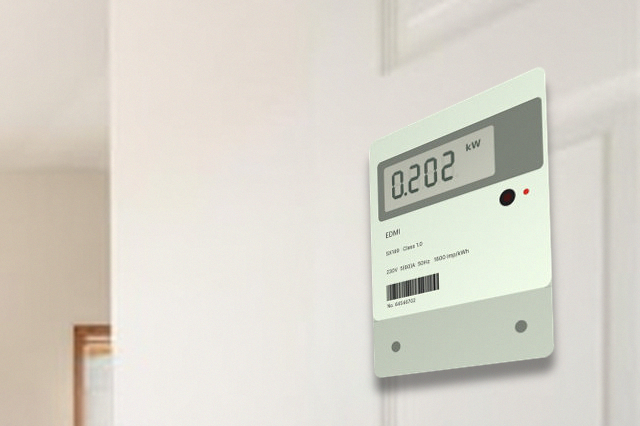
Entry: 0.202; kW
